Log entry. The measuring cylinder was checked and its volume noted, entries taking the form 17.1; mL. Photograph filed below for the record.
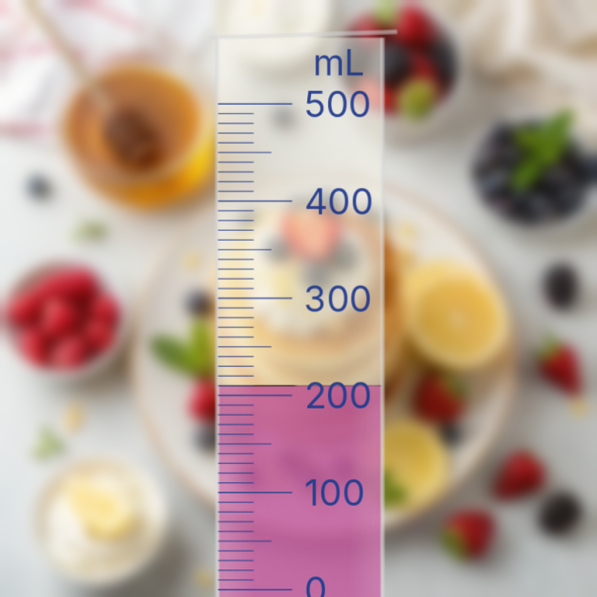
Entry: 210; mL
